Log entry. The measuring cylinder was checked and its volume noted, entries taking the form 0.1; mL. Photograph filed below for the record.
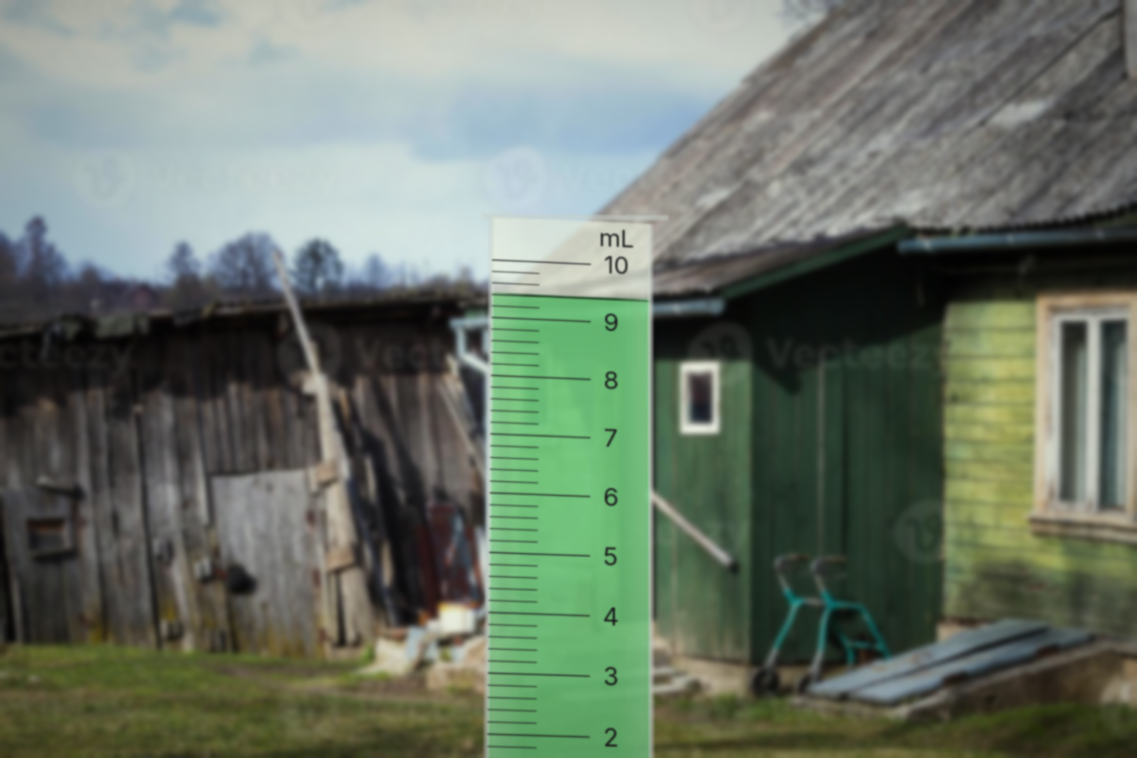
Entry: 9.4; mL
